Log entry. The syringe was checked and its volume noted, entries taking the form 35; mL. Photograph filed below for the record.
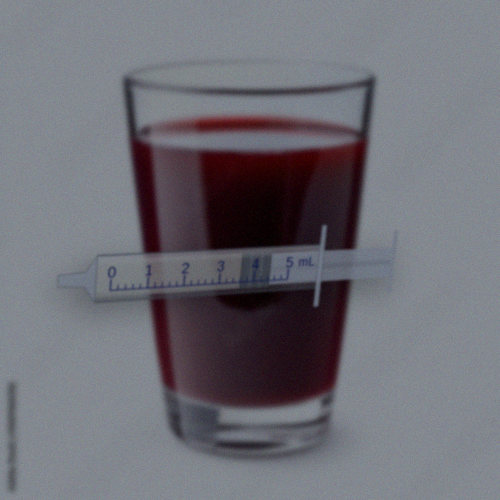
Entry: 3.6; mL
